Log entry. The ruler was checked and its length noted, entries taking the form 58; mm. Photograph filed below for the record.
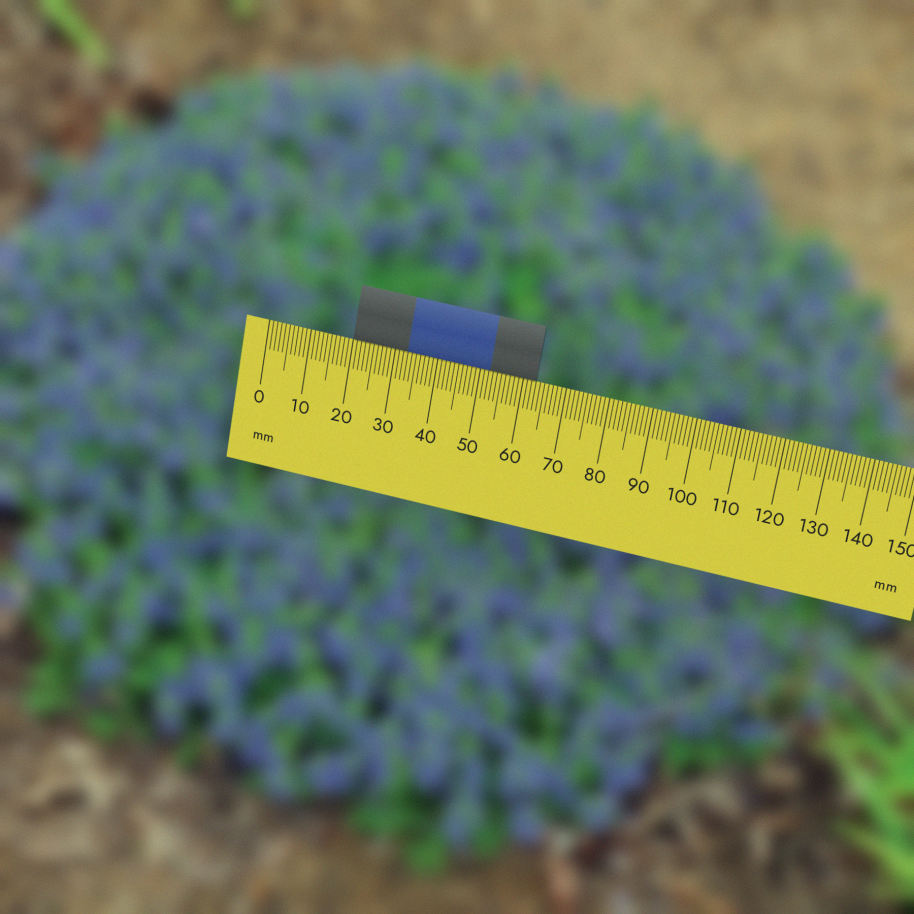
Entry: 43; mm
